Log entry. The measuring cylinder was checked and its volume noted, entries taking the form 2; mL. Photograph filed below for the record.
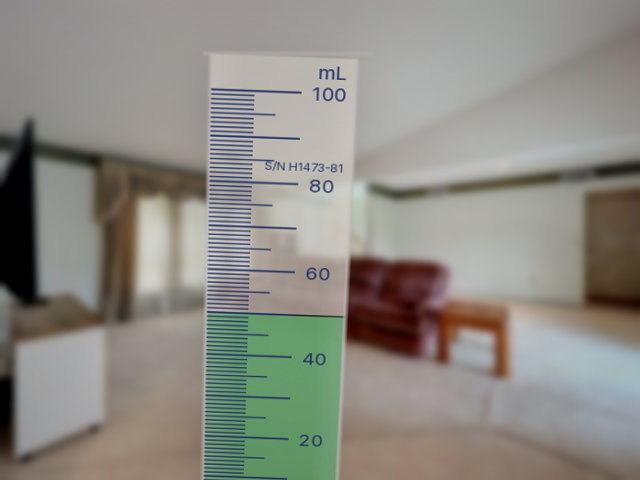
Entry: 50; mL
